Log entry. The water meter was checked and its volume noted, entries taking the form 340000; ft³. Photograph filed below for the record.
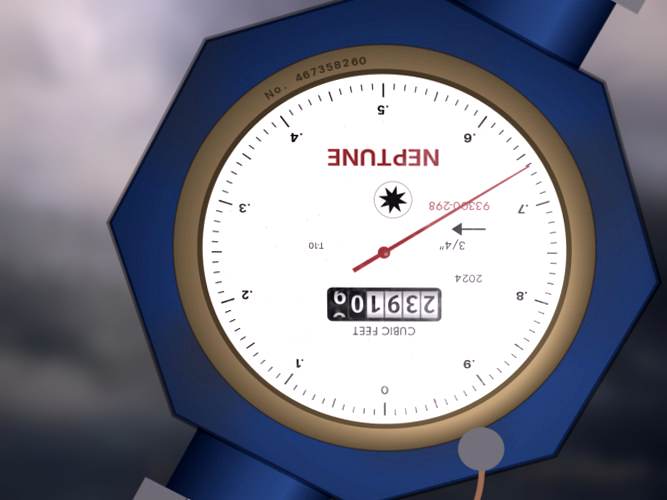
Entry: 239108.66; ft³
